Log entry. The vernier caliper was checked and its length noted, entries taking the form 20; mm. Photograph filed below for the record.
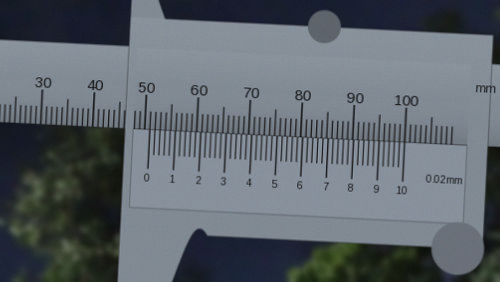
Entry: 51.0; mm
